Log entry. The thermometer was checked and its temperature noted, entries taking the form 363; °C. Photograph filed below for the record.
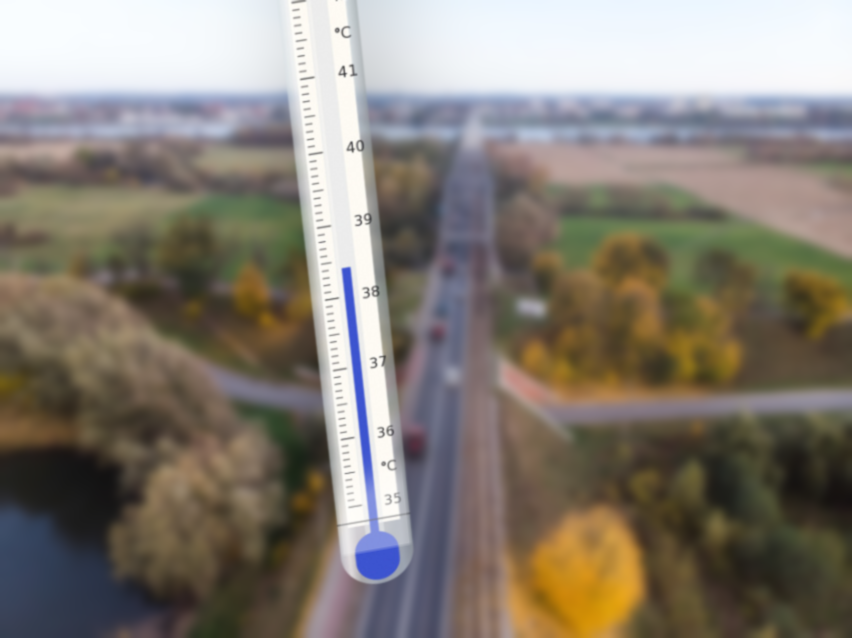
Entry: 38.4; °C
